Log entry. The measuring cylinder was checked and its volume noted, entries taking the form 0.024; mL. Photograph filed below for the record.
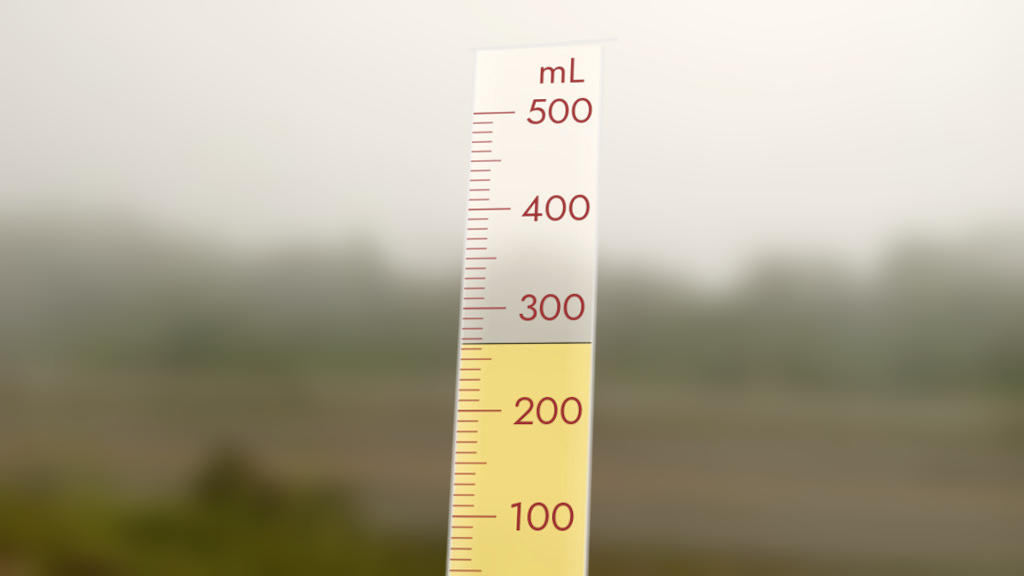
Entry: 265; mL
